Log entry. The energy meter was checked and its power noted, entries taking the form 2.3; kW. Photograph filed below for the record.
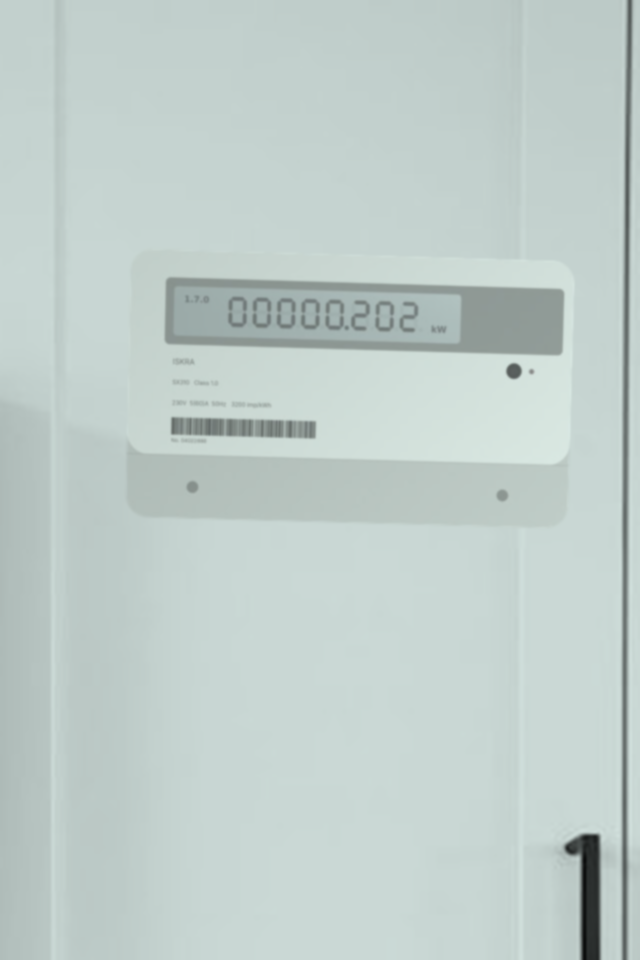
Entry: 0.202; kW
